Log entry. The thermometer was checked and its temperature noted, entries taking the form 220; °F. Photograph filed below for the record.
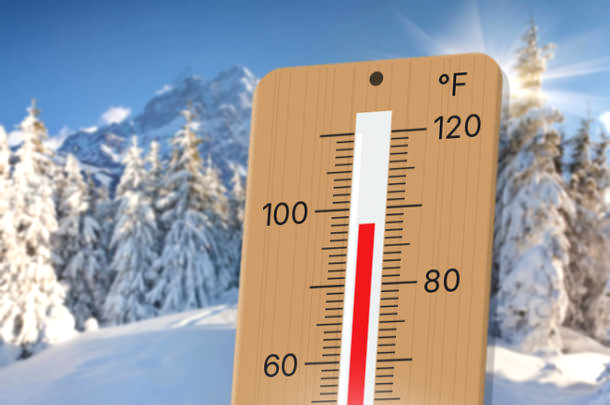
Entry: 96; °F
